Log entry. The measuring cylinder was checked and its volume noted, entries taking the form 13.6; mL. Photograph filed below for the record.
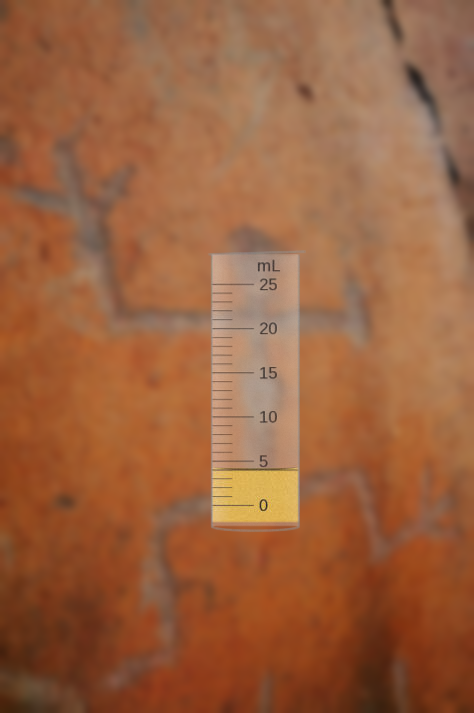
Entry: 4; mL
